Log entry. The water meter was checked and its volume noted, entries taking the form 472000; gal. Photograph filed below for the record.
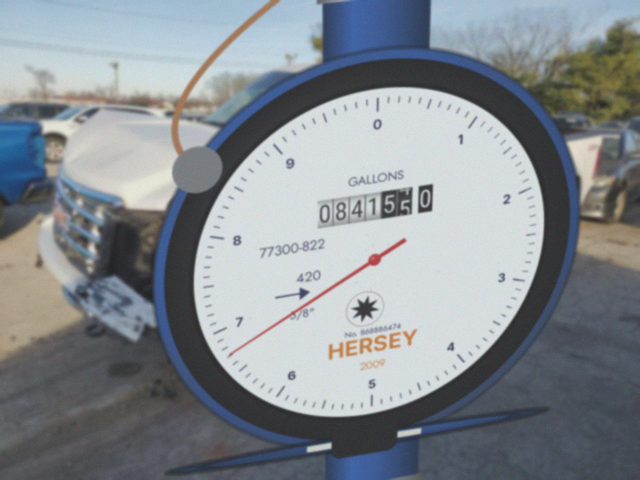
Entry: 841546.7; gal
